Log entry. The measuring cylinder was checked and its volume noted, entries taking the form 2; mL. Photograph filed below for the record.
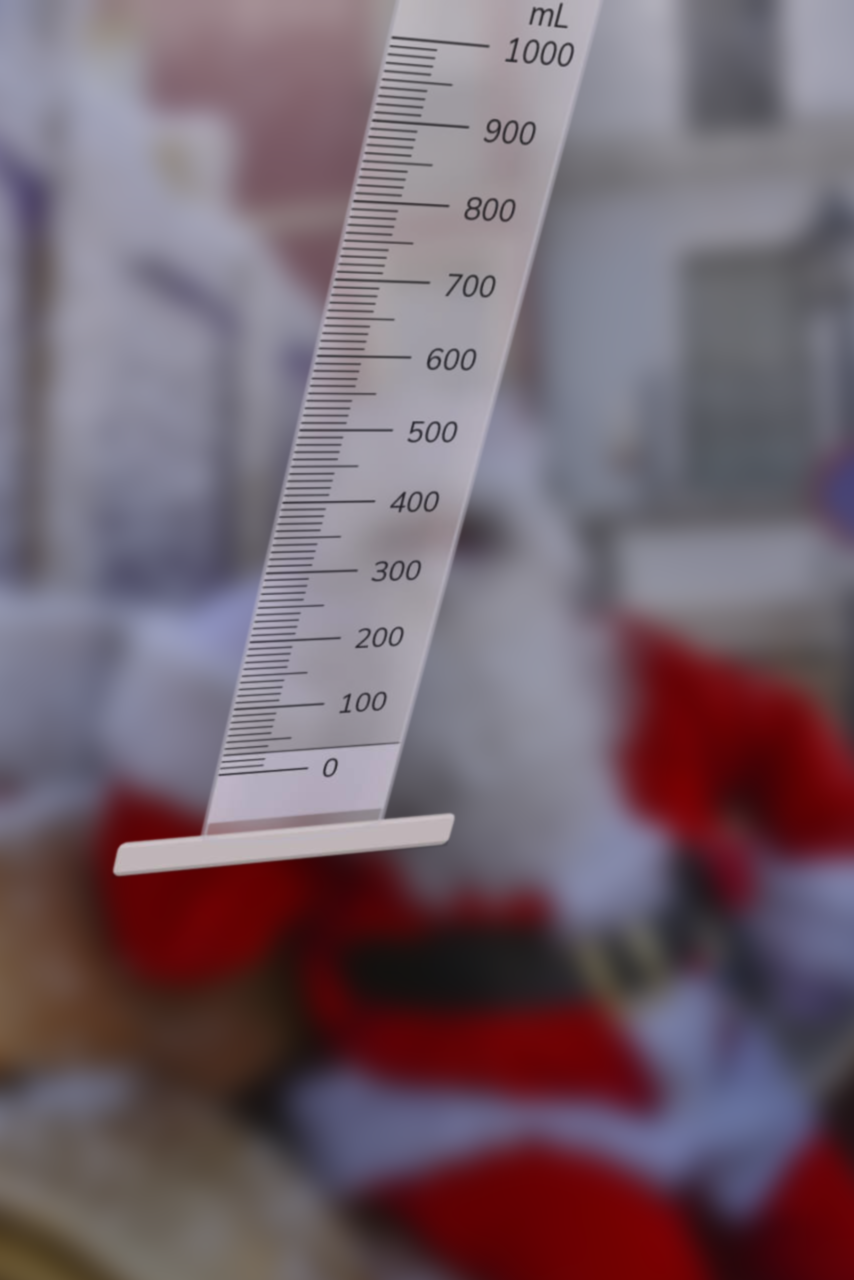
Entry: 30; mL
